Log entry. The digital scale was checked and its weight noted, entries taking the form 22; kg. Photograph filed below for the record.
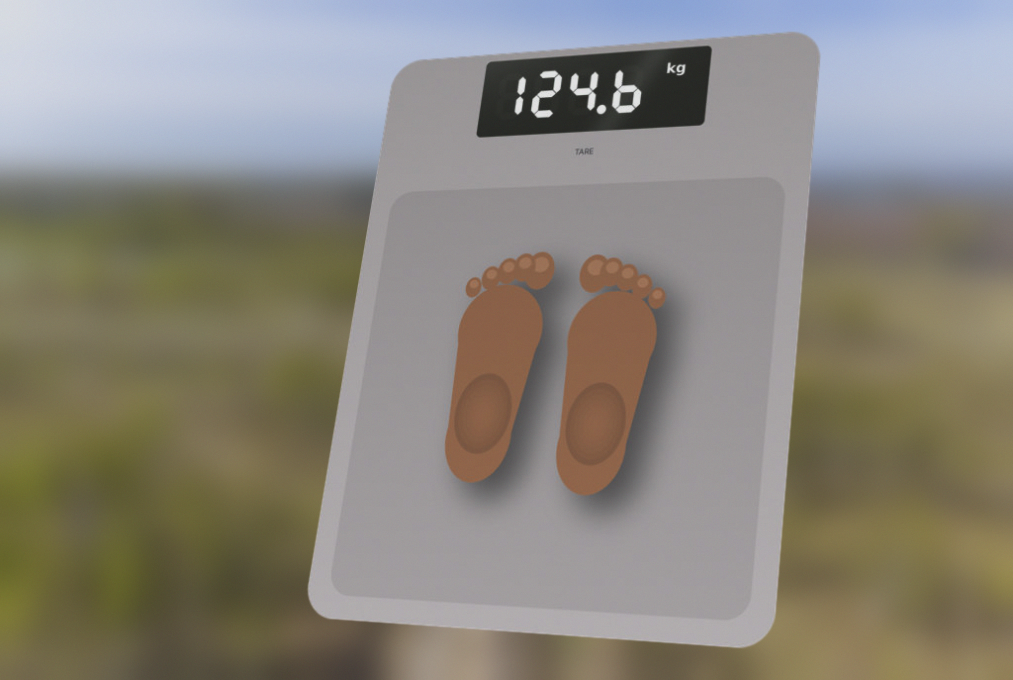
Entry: 124.6; kg
